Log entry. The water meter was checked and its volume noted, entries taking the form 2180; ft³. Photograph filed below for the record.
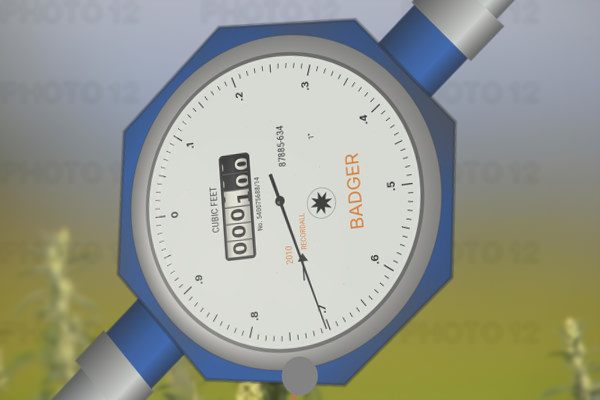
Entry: 99.70; ft³
